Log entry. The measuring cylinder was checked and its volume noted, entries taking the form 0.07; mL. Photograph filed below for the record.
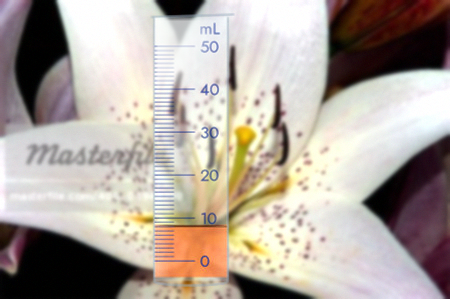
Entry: 8; mL
